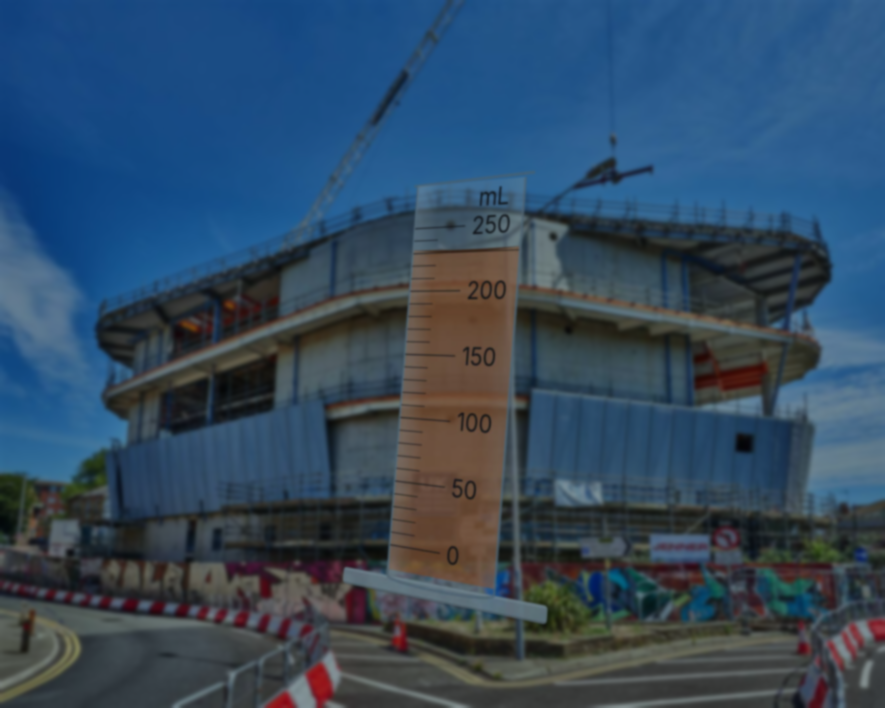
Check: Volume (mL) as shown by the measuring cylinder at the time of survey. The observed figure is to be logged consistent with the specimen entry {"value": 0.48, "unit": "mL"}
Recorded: {"value": 230, "unit": "mL"}
